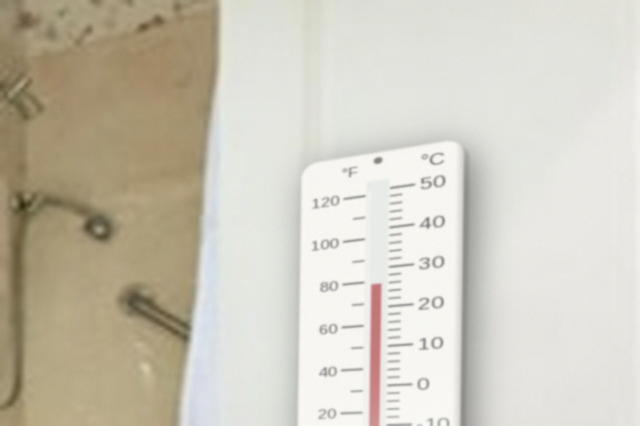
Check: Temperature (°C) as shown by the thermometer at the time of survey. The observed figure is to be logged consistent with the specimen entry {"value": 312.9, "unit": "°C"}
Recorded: {"value": 26, "unit": "°C"}
